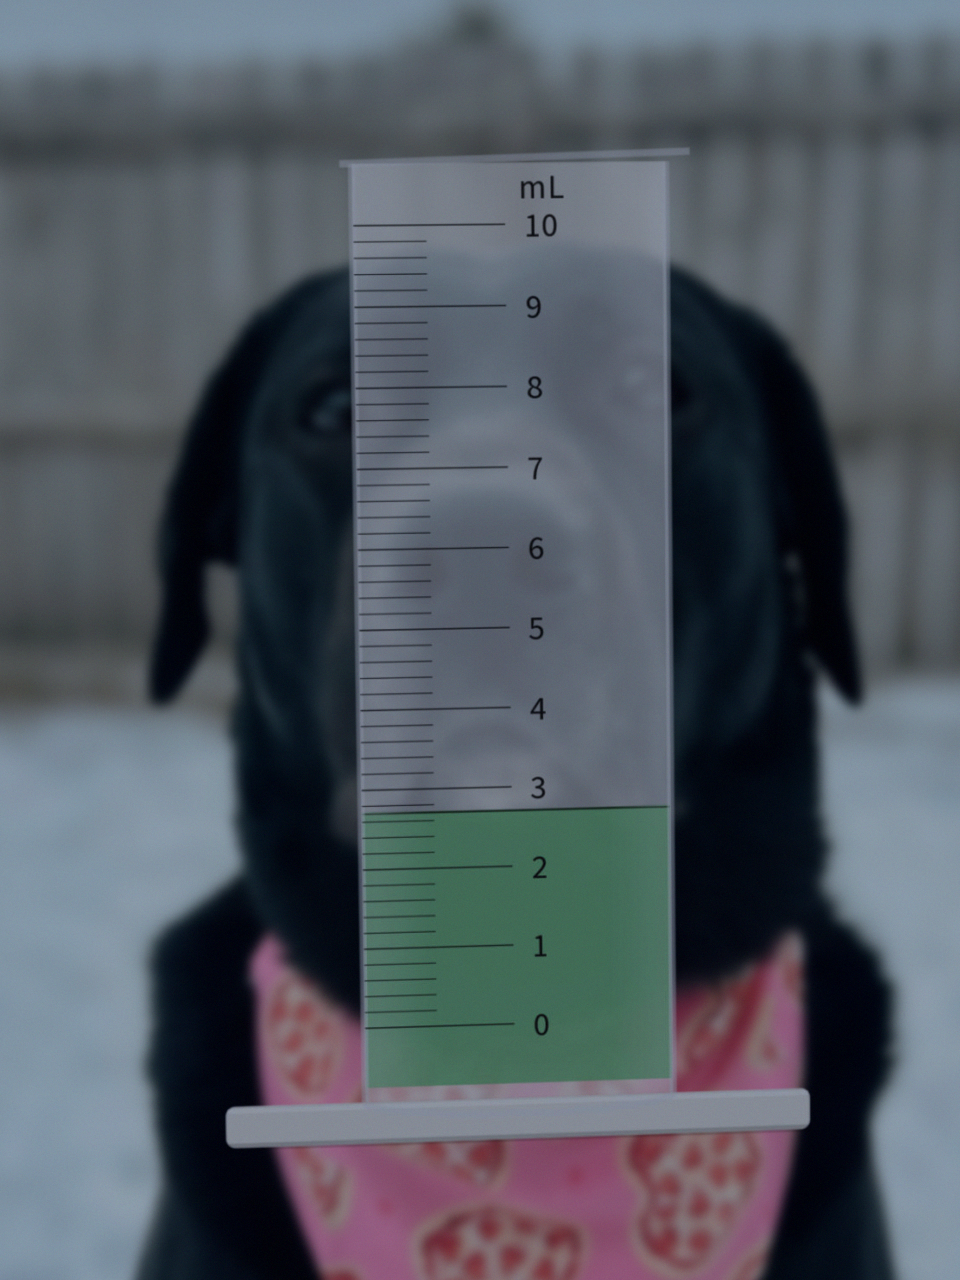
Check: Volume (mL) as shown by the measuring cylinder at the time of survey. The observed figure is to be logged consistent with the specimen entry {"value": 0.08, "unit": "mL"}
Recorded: {"value": 2.7, "unit": "mL"}
